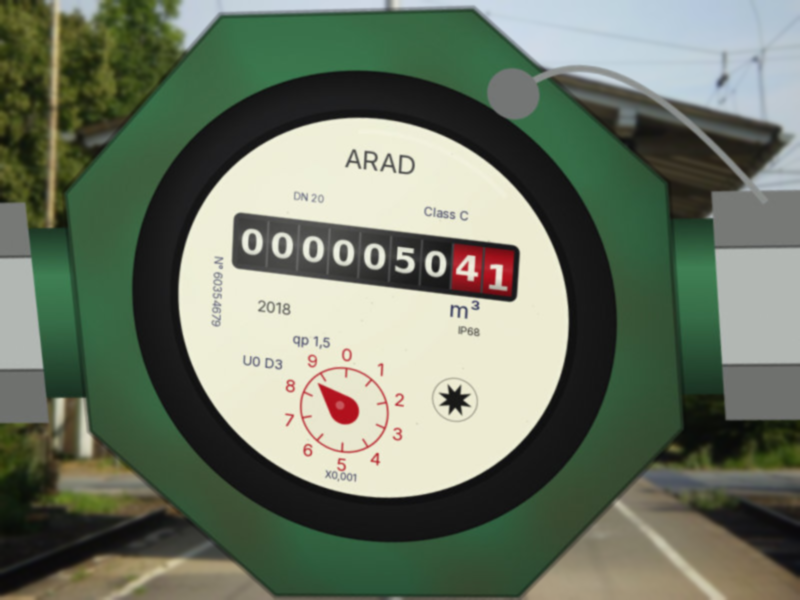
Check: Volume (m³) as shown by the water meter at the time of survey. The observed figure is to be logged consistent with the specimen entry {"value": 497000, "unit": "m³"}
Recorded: {"value": 50.408, "unit": "m³"}
